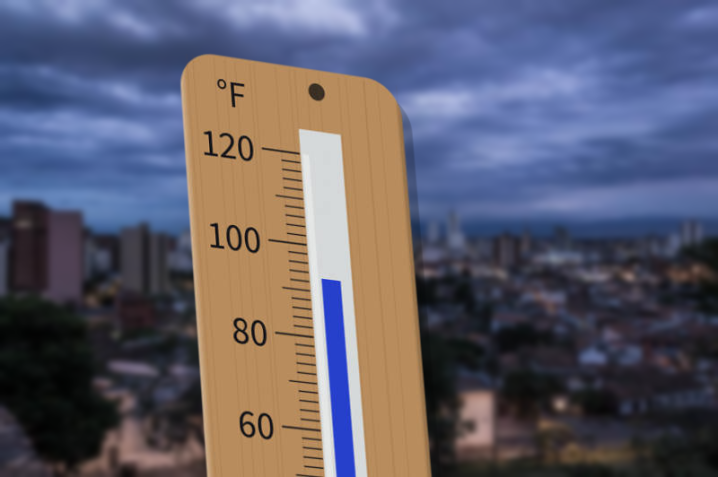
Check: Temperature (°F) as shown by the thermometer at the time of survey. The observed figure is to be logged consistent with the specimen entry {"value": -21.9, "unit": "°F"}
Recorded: {"value": 93, "unit": "°F"}
